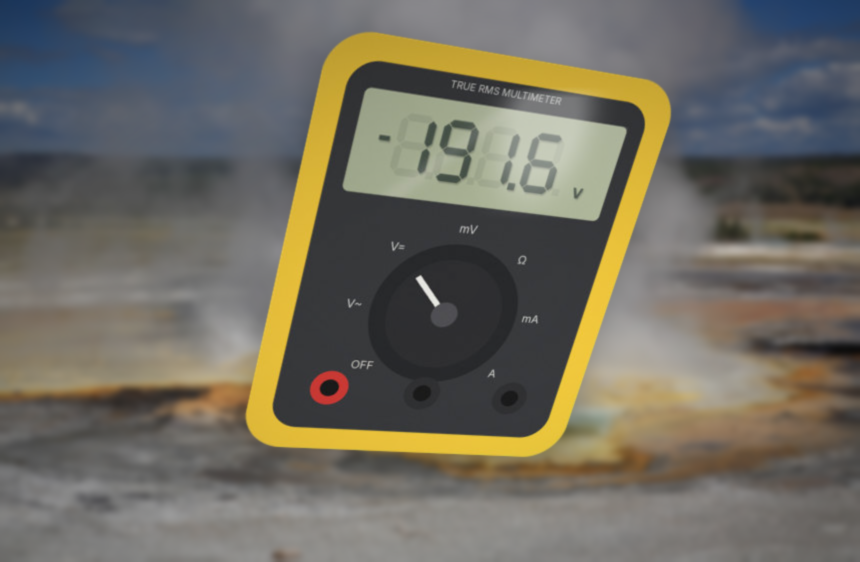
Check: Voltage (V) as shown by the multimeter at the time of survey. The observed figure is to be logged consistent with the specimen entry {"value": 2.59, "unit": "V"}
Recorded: {"value": -191.6, "unit": "V"}
